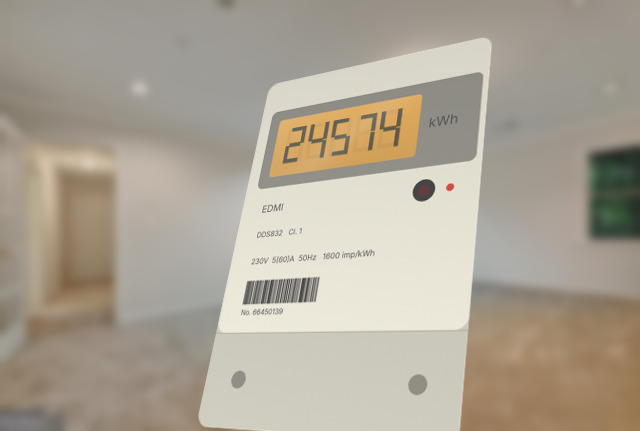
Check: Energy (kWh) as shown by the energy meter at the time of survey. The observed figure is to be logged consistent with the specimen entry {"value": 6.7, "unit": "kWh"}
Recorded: {"value": 24574, "unit": "kWh"}
